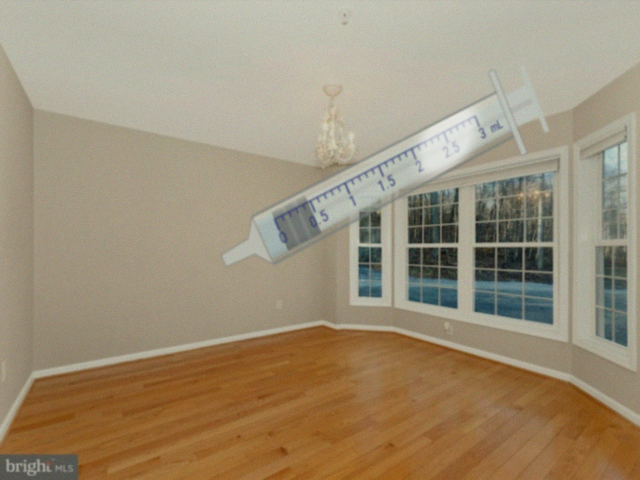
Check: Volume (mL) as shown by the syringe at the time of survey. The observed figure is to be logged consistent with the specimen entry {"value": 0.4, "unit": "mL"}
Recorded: {"value": 0, "unit": "mL"}
